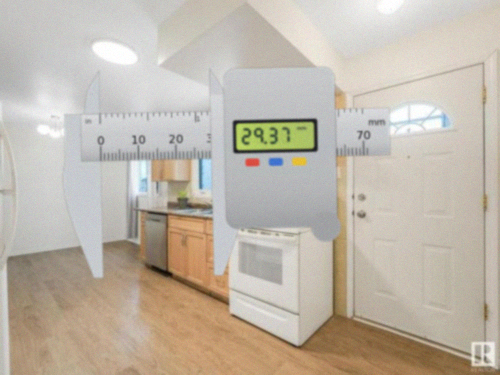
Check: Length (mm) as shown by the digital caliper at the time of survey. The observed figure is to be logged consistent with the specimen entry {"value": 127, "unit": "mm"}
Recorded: {"value": 29.37, "unit": "mm"}
